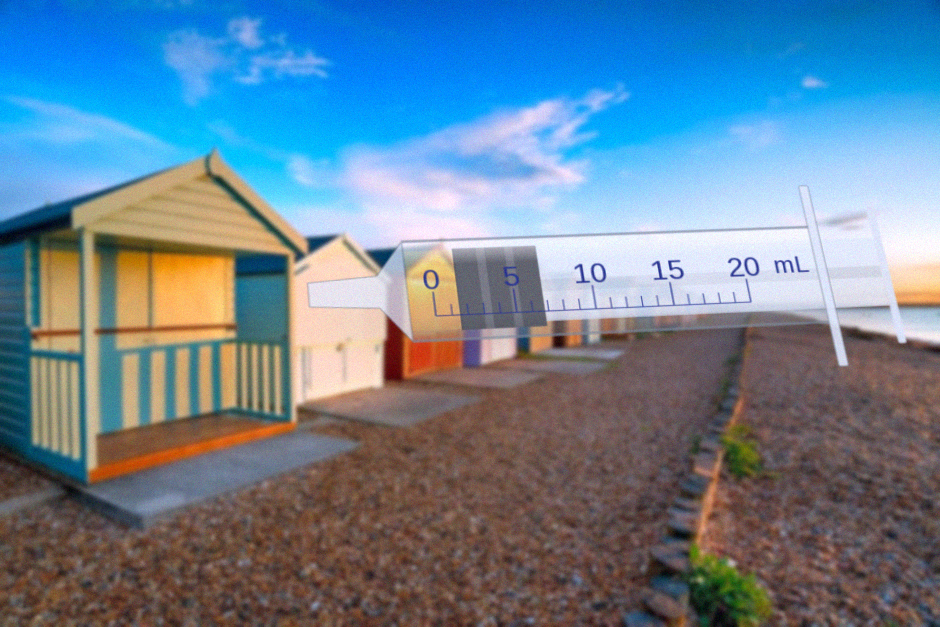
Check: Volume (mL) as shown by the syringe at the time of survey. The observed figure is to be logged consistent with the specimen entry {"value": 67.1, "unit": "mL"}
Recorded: {"value": 1.5, "unit": "mL"}
